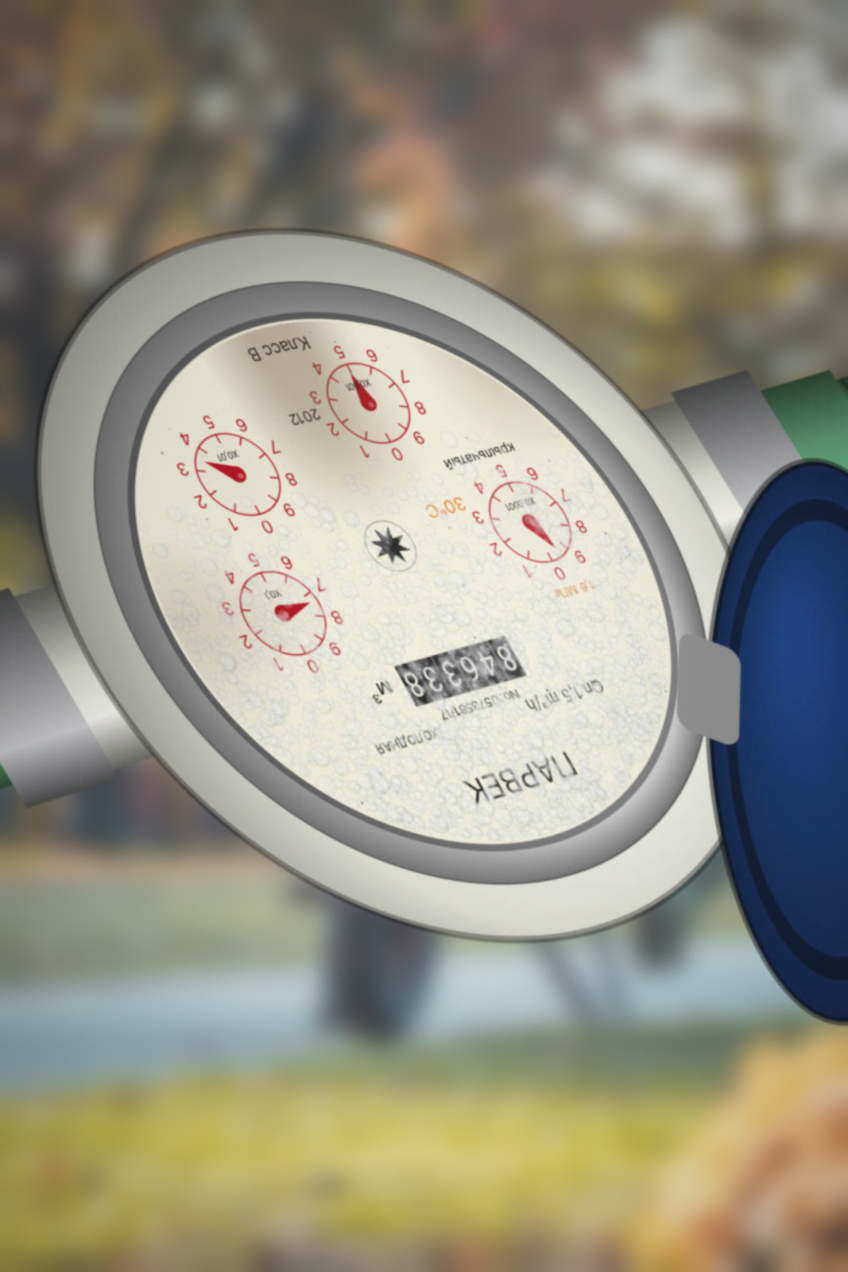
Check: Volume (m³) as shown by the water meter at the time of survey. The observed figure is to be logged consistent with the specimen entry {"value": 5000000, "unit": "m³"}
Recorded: {"value": 846338.7349, "unit": "m³"}
